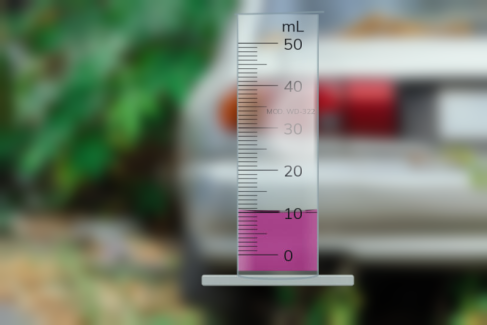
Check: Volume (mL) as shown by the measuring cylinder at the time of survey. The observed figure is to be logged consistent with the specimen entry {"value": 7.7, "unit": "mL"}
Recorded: {"value": 10, "unit": "mL"}
